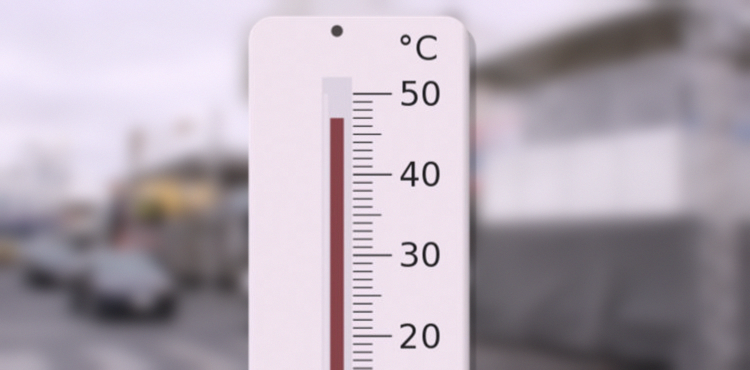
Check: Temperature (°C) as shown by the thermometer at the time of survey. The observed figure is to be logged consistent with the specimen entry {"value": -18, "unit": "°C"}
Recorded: {"value": 47, "unit": "°C"}
